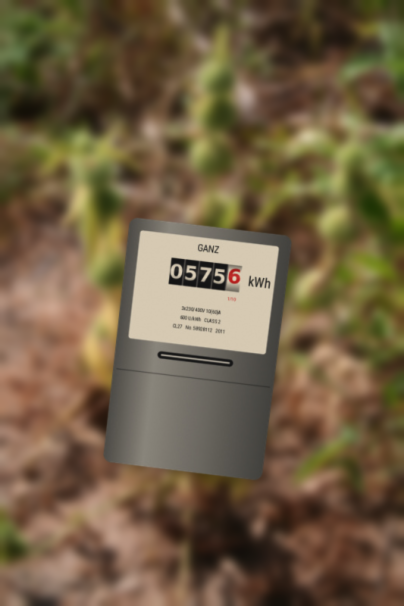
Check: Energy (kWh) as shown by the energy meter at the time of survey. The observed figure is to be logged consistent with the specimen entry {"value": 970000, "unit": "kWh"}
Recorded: {"value": 575.6, "unit": "kWh"}
